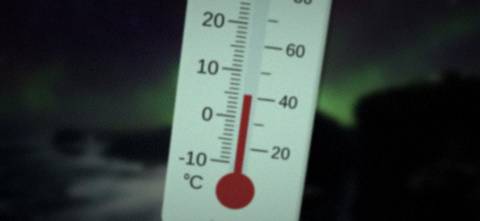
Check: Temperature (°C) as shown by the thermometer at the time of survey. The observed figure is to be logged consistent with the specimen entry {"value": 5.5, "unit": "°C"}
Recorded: {"value": 5, "unit": "°C"}
